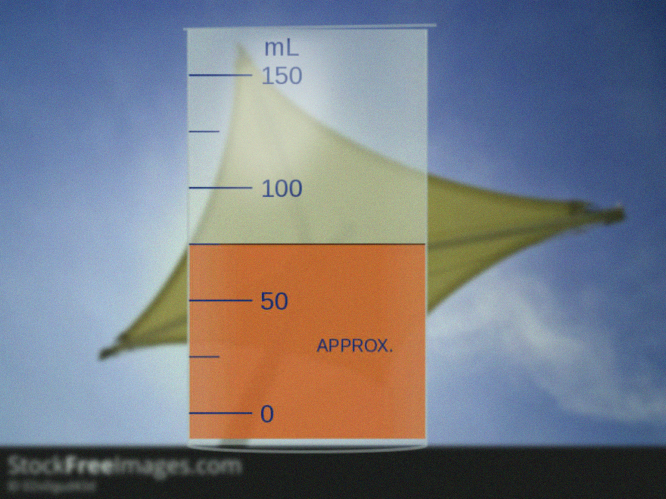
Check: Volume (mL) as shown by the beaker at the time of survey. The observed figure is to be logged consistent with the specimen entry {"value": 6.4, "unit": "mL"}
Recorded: {"value": 75, "unit": "mL"}
